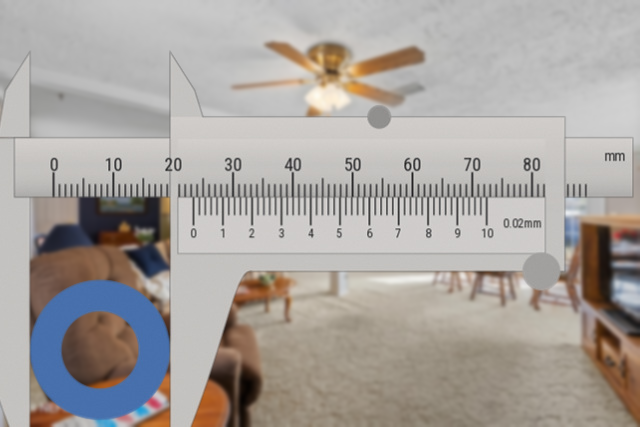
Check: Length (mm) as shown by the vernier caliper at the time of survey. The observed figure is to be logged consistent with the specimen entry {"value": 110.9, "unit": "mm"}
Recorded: {"value": 23.4, "unit": "mm"}
